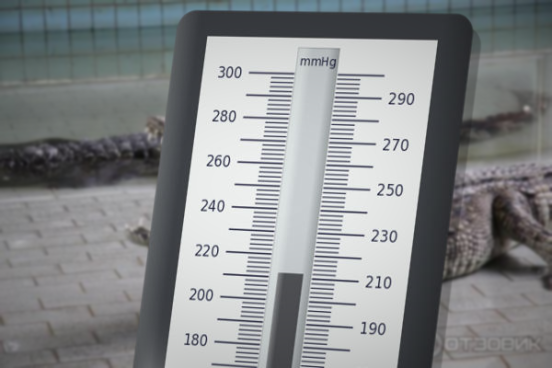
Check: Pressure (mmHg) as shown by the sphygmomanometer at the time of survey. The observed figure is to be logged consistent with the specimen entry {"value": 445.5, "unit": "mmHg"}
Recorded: {"value": 212, "unit": "mmHg"}
